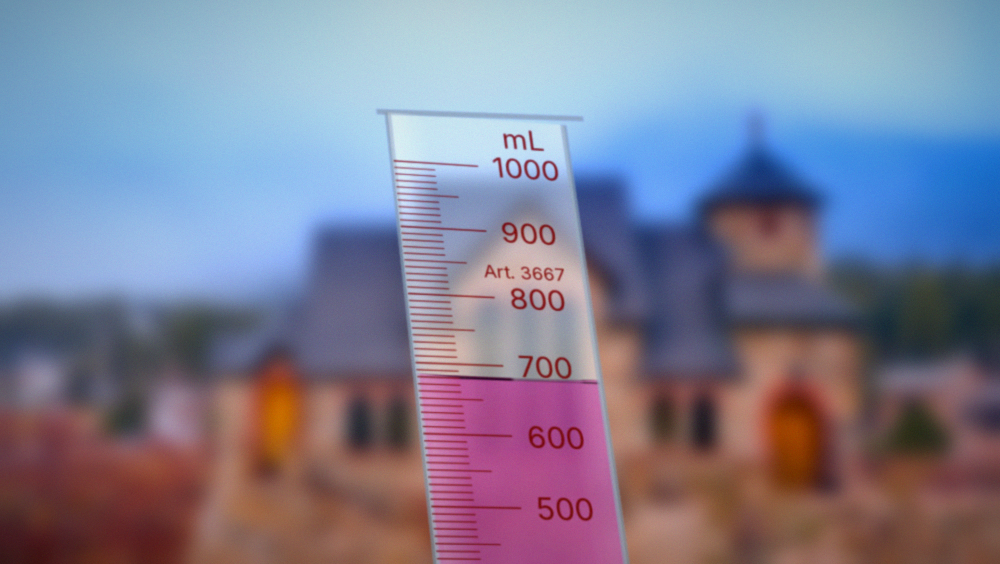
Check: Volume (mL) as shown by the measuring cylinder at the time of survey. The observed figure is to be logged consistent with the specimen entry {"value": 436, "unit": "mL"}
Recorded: {"value": 680, "unit": "mL"}
